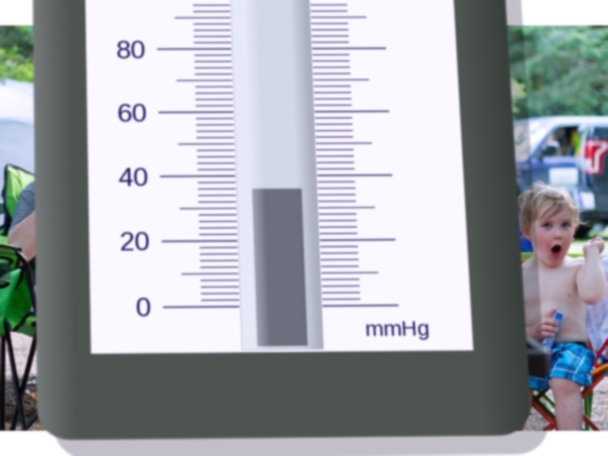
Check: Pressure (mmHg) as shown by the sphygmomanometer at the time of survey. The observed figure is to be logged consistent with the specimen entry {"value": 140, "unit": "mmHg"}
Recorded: {"value": 36, "unit": "mmHg"}
